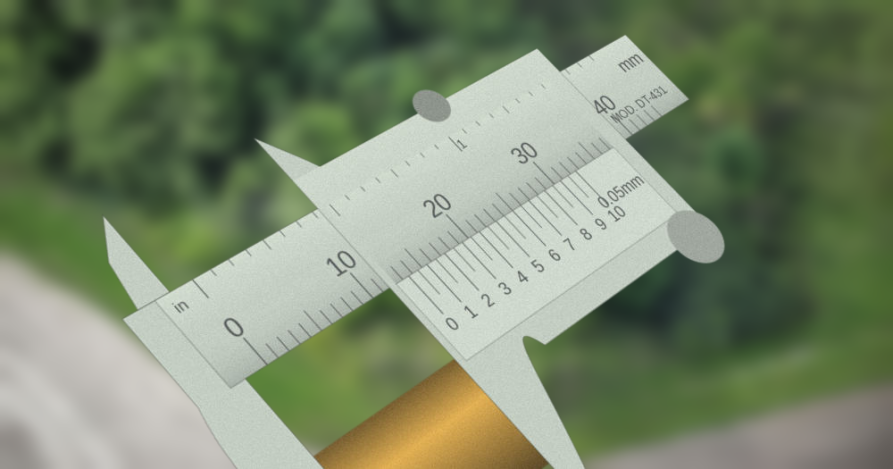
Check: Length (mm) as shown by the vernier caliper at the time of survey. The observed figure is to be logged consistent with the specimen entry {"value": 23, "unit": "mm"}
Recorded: {"value": 13.6, "unit": "mm"}
